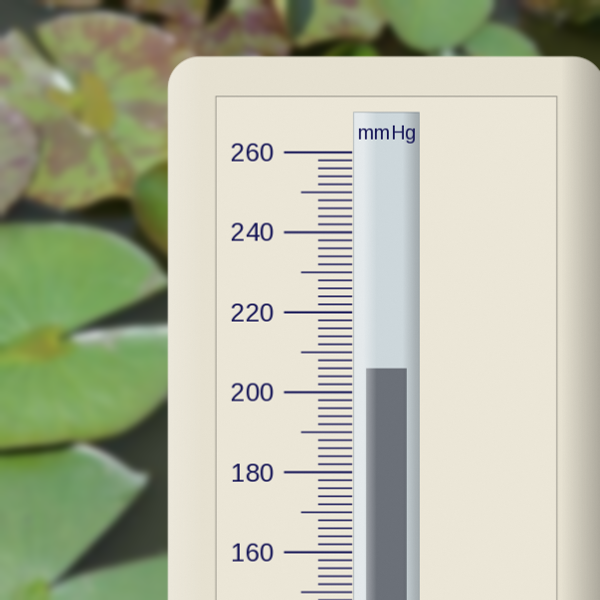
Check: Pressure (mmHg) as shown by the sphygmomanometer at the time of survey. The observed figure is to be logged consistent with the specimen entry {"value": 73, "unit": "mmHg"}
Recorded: {"value": 206, "unit": "mmHg"}
